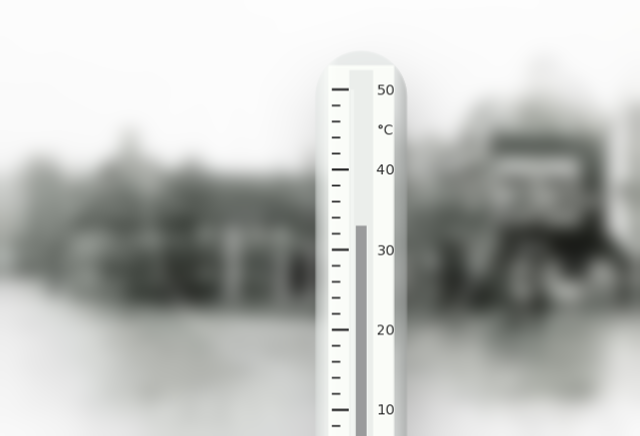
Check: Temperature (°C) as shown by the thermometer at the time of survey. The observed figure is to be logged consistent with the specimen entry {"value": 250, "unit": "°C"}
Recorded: {"value": 33, "unit": "°C"}
